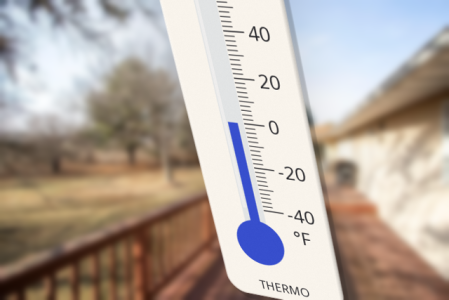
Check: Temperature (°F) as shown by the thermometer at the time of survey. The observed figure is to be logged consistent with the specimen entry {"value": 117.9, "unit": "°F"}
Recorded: {"value": 0, "unit": "°F"}
